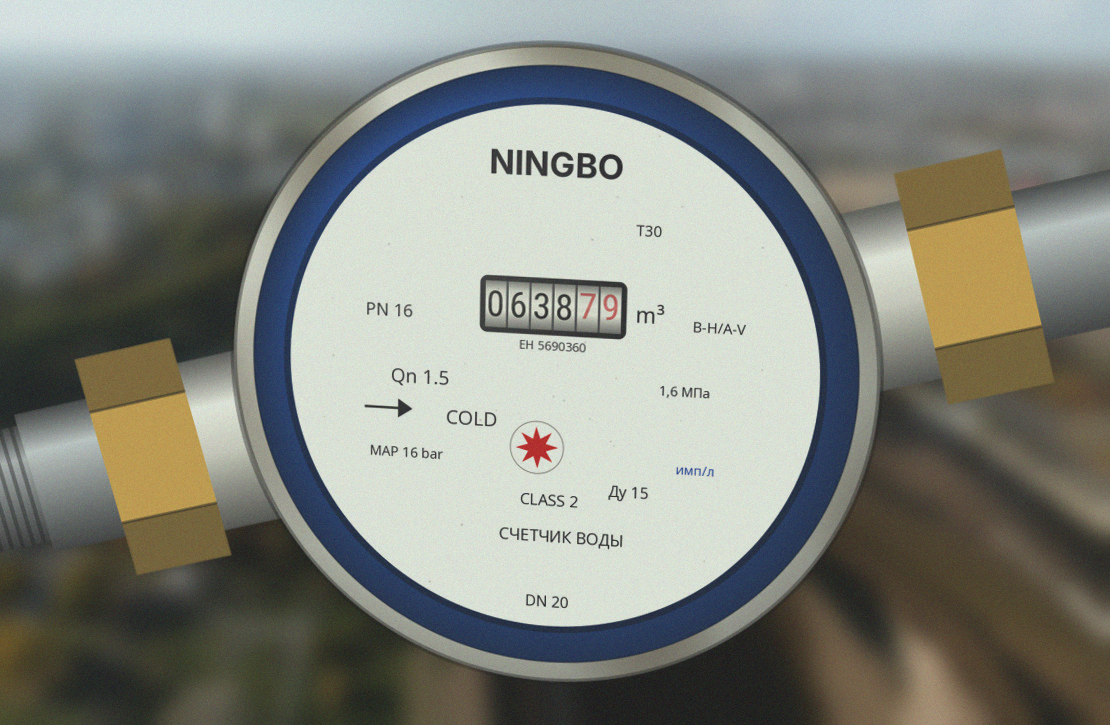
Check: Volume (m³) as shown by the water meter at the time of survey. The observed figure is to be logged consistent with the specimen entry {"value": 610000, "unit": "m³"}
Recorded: {"value": 638.79, "unit": "m³"}
